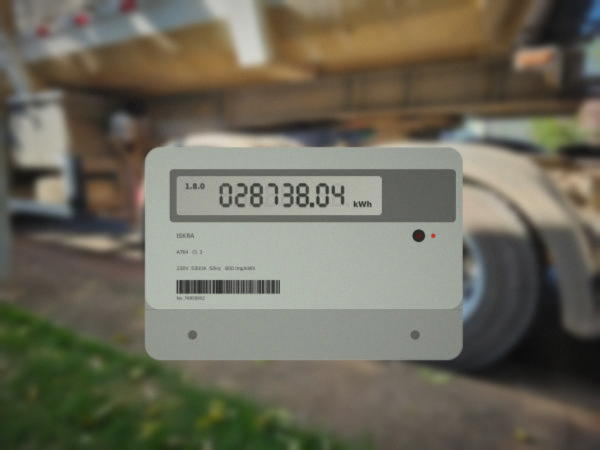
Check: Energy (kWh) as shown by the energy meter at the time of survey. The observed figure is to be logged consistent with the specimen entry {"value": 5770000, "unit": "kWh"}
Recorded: {"value": 28738.04, "unit": "kWh"}
